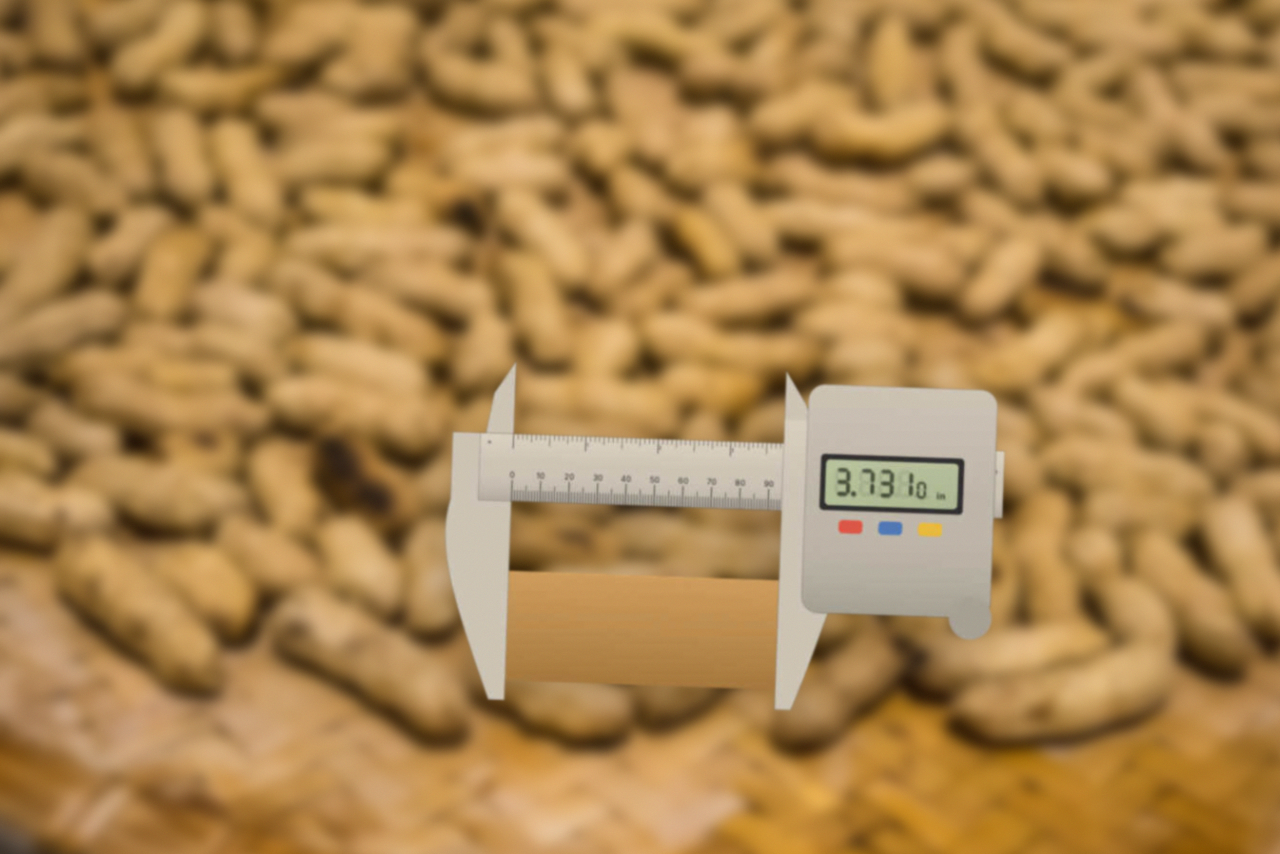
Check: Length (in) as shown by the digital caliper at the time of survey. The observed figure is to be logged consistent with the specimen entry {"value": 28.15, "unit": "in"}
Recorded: {"value": 3.7310, "unit": "in"}
